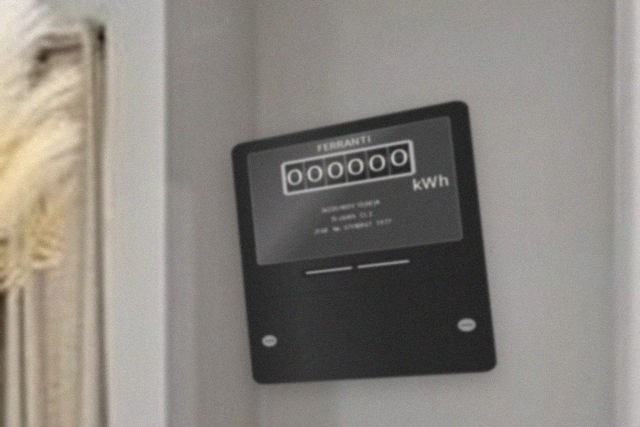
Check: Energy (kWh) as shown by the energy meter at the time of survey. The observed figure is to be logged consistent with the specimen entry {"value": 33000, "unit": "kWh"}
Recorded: {"value": 0, "unit": "kWh"}
